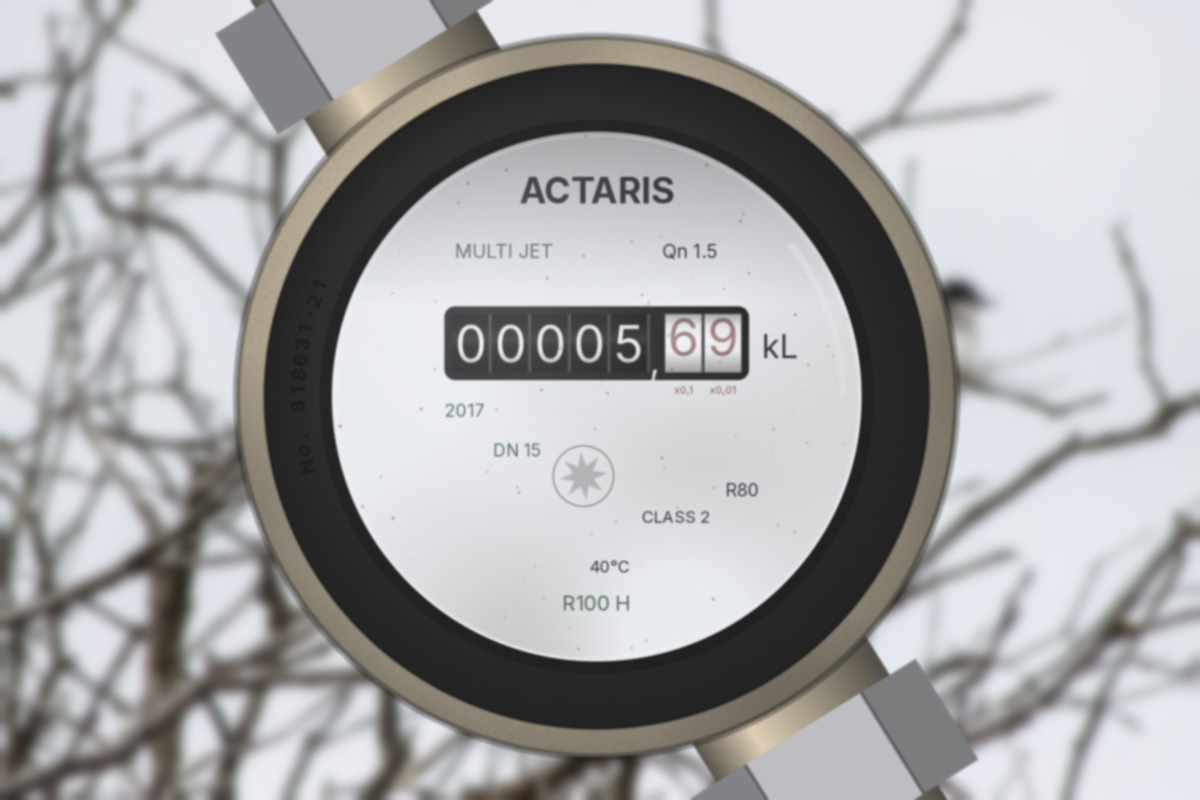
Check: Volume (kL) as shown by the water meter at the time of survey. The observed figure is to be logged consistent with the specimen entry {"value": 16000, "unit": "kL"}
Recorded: {"value": 5.69, "unit": "kL"}
